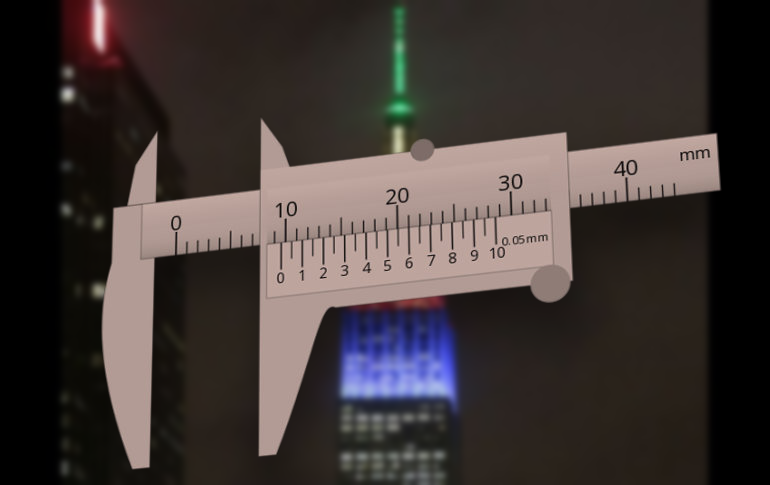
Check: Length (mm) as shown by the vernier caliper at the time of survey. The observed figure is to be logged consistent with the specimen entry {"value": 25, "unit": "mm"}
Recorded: {"value": 9.6, "unit": "mm"}
